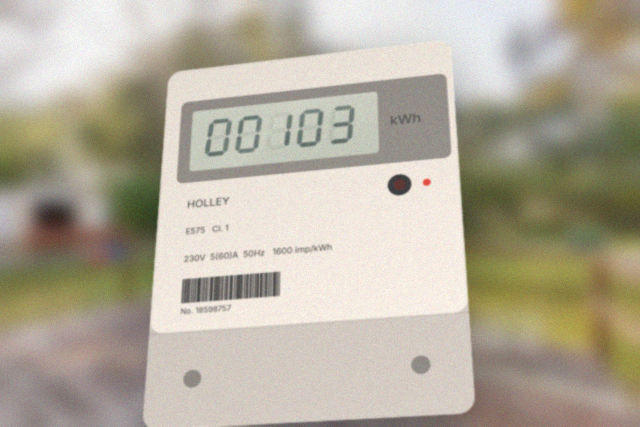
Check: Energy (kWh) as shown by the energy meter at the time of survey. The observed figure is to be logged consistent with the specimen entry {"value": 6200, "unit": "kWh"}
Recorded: {"value": 103, "unit": "kWh"}
